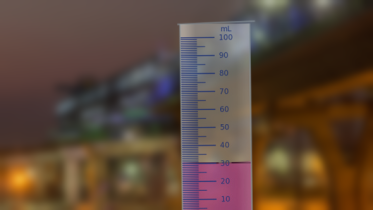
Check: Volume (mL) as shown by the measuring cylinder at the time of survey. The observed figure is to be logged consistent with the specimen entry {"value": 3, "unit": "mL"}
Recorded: {"value": 30, "unit": "mL"}
